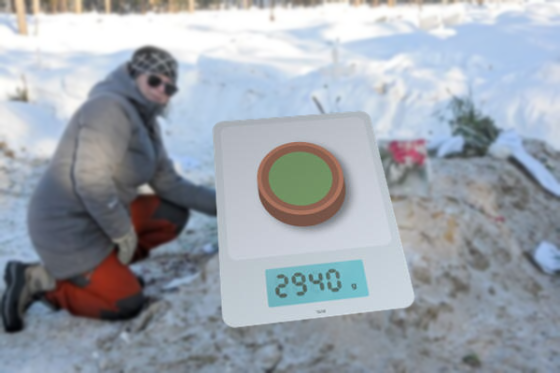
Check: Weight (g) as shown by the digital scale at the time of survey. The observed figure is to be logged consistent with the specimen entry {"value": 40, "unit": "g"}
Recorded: {"value": 2940, "unit": "g"}
